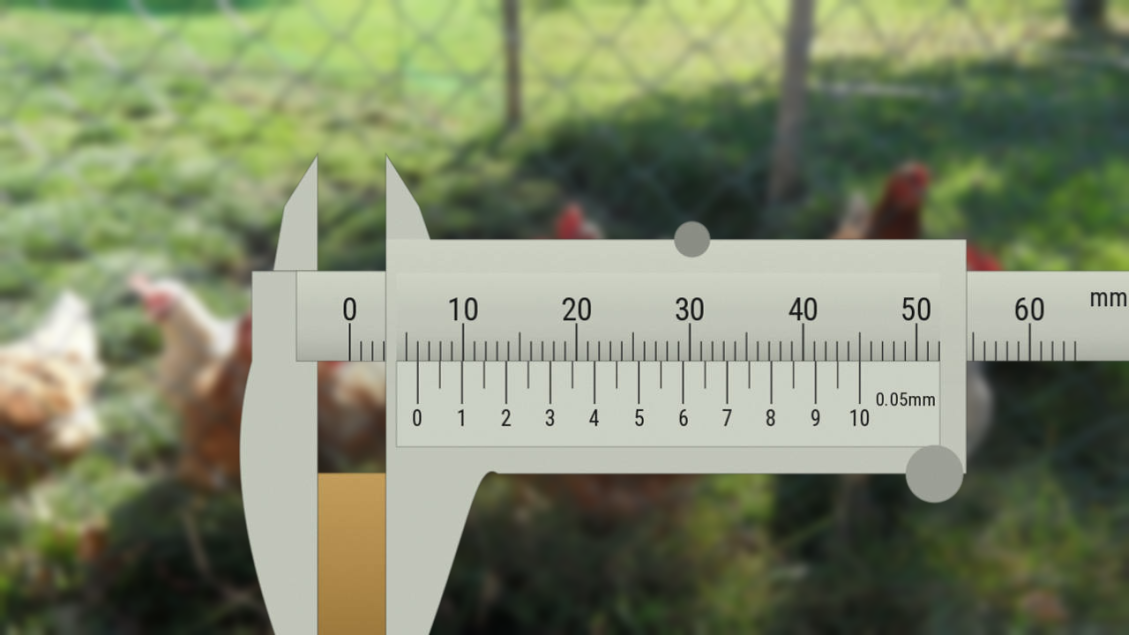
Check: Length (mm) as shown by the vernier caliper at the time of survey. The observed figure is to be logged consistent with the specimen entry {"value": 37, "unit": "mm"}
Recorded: {"value": 6.0, "unit": "mm"}
